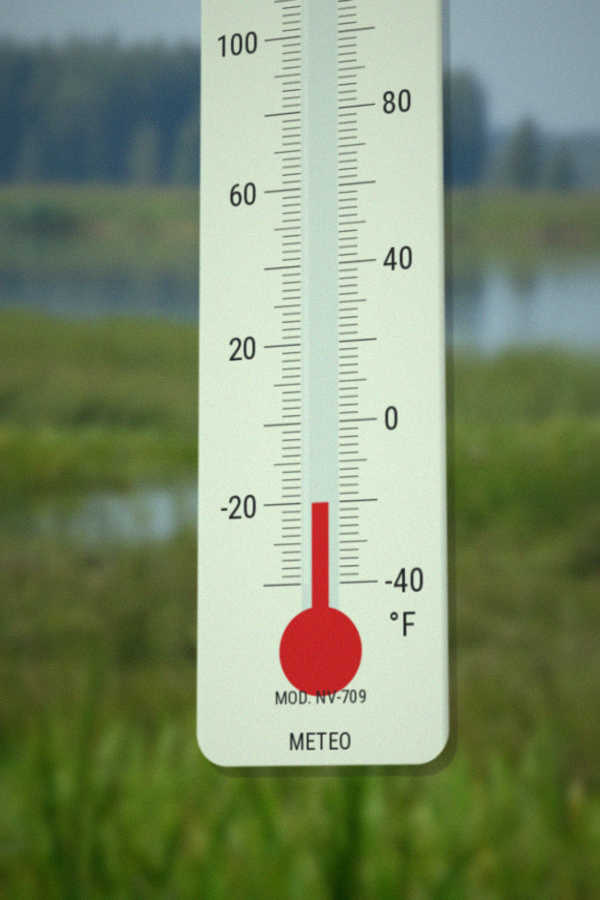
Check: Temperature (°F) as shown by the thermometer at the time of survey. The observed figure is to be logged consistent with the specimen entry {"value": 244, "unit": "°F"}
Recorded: {"value": -20, "unit": "°F"}
